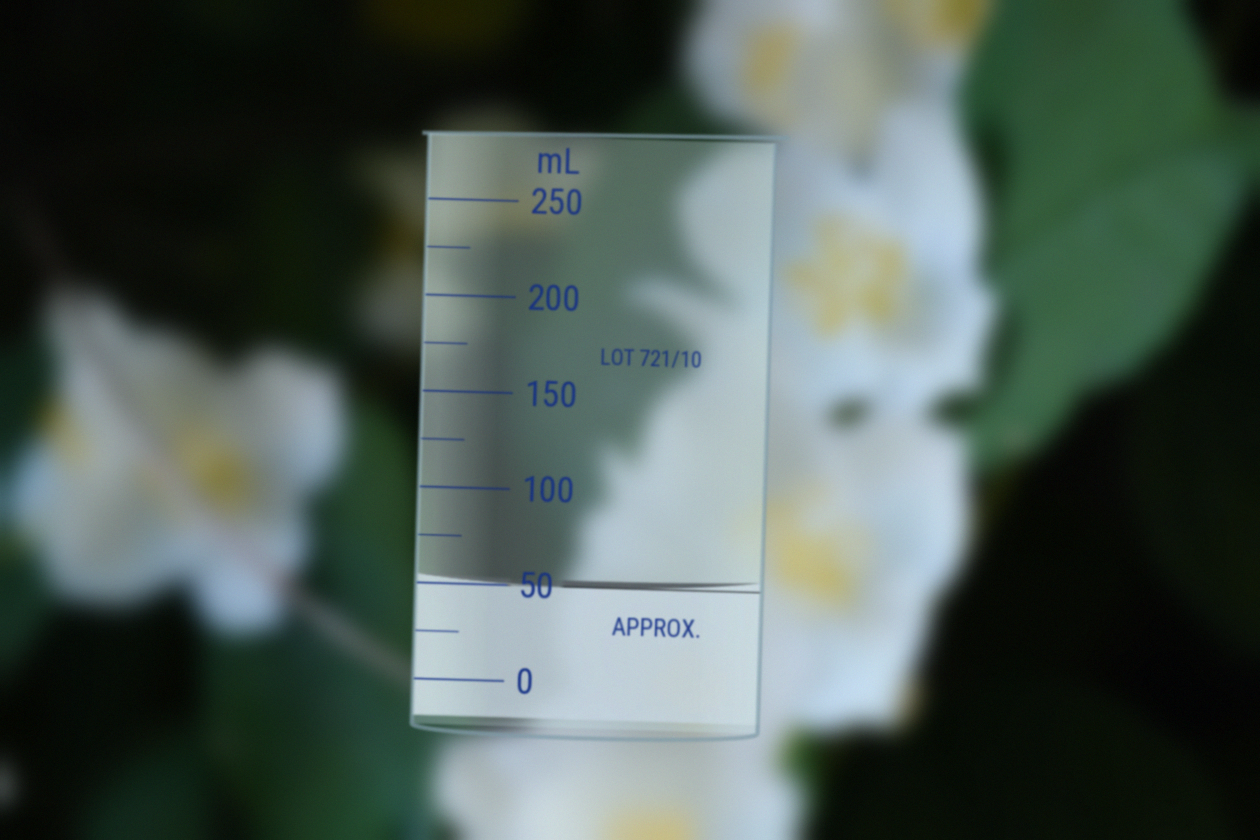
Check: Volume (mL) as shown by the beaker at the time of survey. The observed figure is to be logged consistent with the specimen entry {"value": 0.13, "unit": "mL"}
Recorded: {"value": 50, "unit": "mL"}
